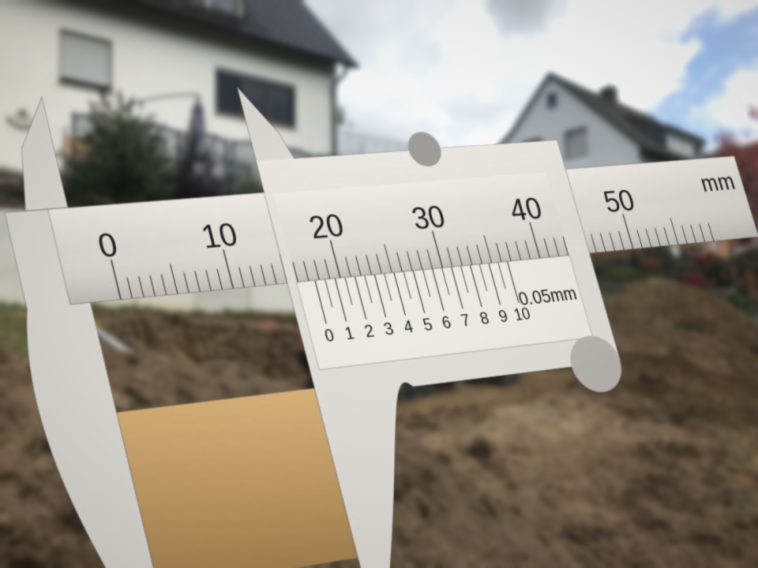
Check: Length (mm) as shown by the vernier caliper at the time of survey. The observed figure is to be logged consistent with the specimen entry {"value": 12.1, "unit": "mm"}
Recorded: {"value": 17.6, "unit": "mm"}
